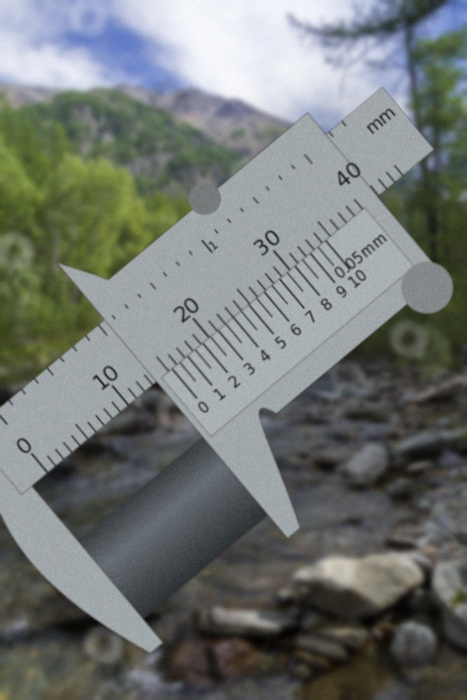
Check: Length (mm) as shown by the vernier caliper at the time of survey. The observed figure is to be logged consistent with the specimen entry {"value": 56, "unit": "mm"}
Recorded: {"value": 15.4, "unit": "mm"}
